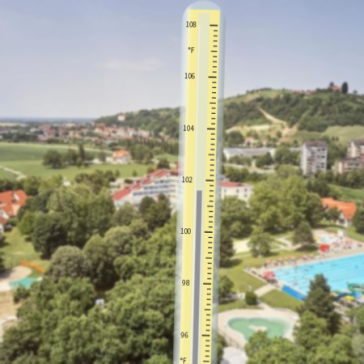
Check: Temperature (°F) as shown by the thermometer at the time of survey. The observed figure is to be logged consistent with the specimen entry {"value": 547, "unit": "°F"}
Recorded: {"value": 101.6, "unit": "°F"}
